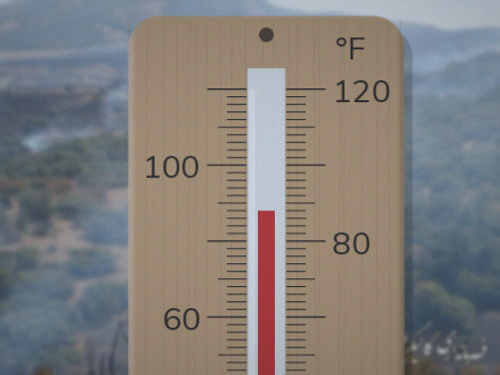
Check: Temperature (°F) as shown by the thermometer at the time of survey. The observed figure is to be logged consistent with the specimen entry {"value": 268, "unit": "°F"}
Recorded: {"value": 88, "unit": "°F"}
